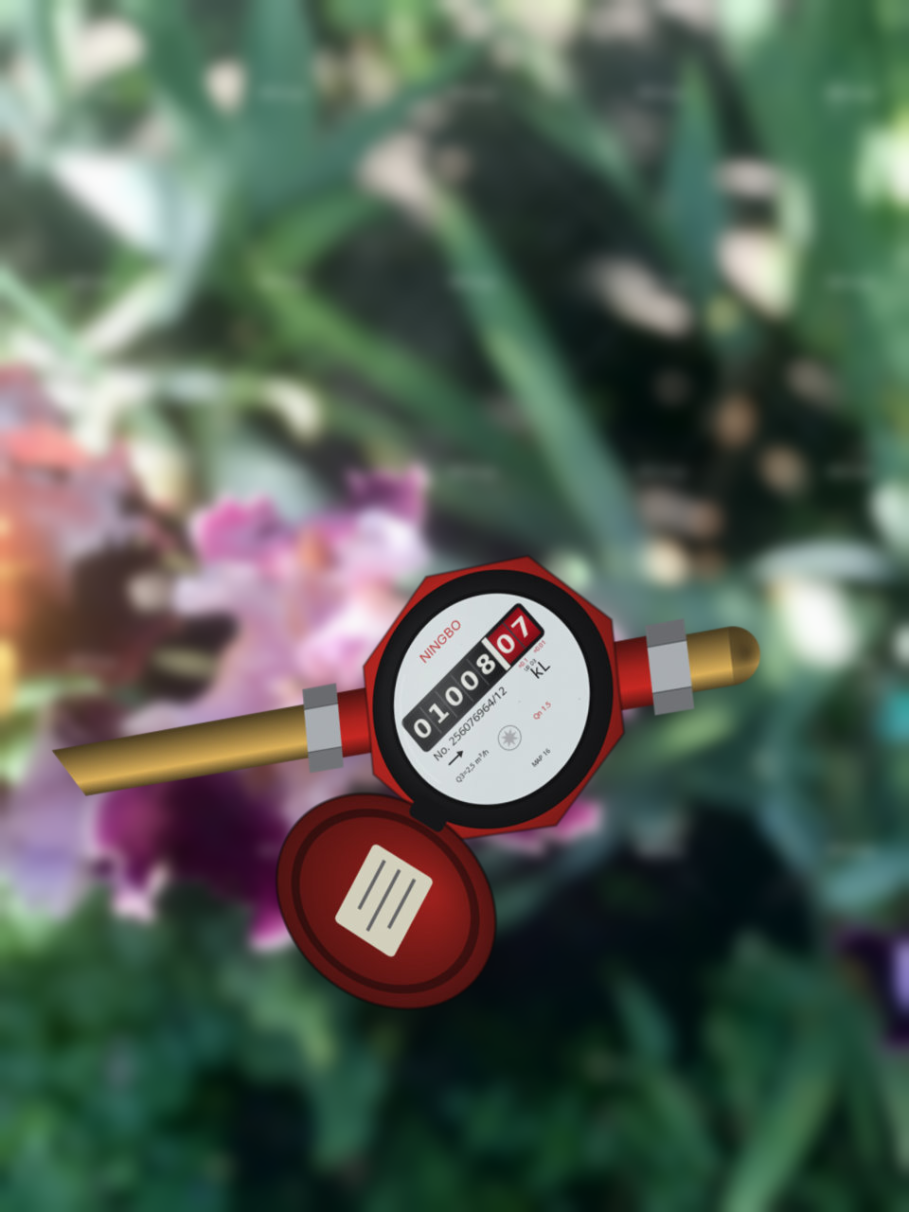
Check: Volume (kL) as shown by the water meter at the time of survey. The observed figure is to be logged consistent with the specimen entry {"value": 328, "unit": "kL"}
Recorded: {"value": 1008.07, "unit": "kL"}
